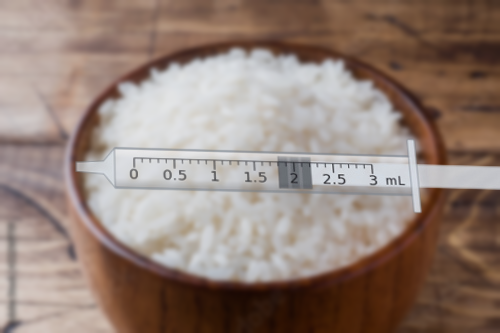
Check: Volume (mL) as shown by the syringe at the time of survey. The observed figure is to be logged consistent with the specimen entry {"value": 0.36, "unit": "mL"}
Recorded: {"value": 1.8, "unit": "mL"}
